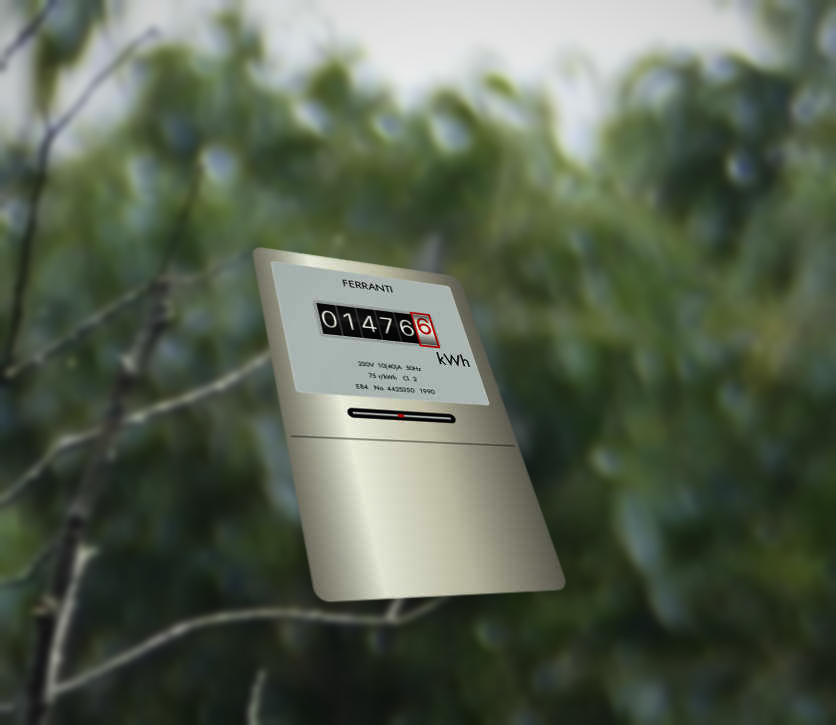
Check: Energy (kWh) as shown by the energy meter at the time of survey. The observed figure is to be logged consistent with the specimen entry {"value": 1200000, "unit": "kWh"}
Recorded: {"value": 1476.6, "unit": "kWh"}
